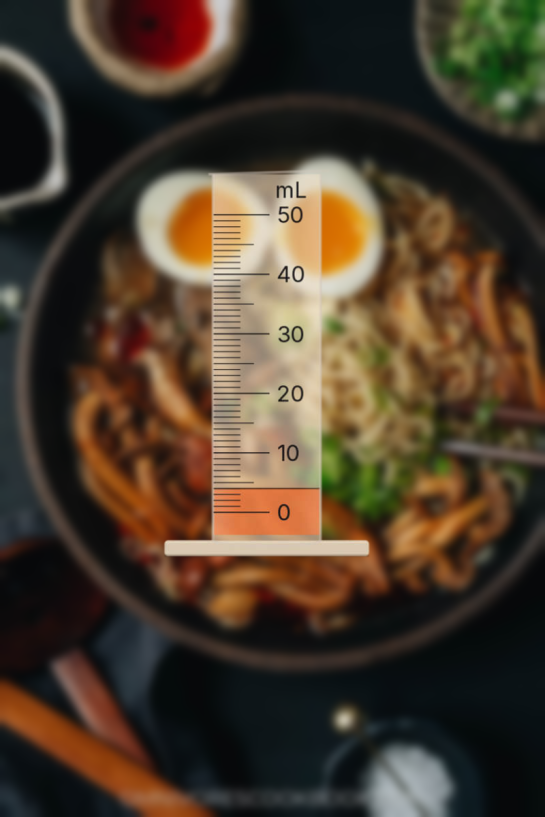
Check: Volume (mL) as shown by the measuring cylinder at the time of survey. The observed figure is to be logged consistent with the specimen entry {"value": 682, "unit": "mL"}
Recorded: {"value": 4, "unit": "mL"}
